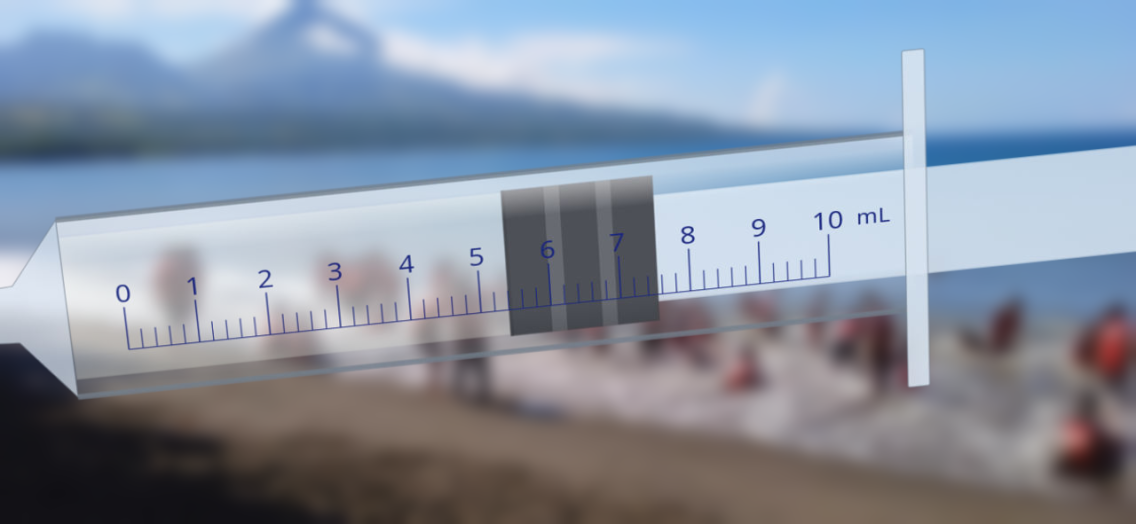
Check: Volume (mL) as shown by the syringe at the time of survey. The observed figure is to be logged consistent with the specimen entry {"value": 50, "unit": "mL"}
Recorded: {"value": 5.4, "unit": "mL"}
